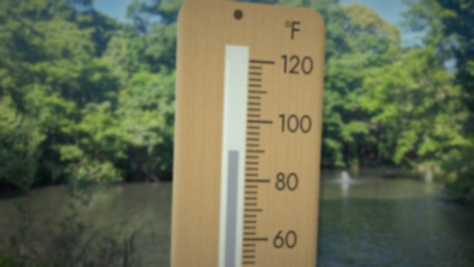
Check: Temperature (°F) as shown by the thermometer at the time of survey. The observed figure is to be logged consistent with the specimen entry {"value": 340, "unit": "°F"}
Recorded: {"value": 90, "unit": "°F"}
